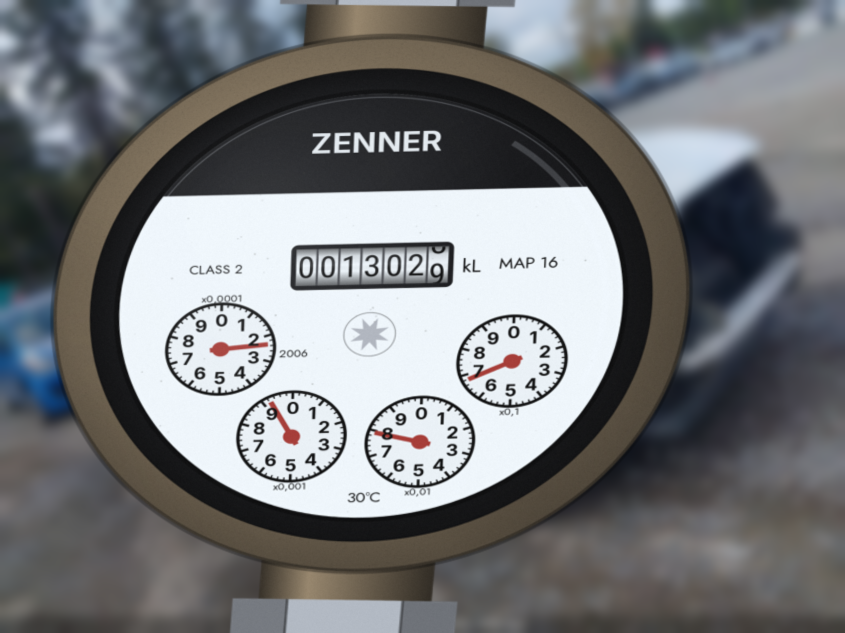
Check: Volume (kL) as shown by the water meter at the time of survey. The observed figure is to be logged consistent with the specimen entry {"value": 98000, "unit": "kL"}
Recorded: {"value": 13028.6792, "unit": "kL"}
